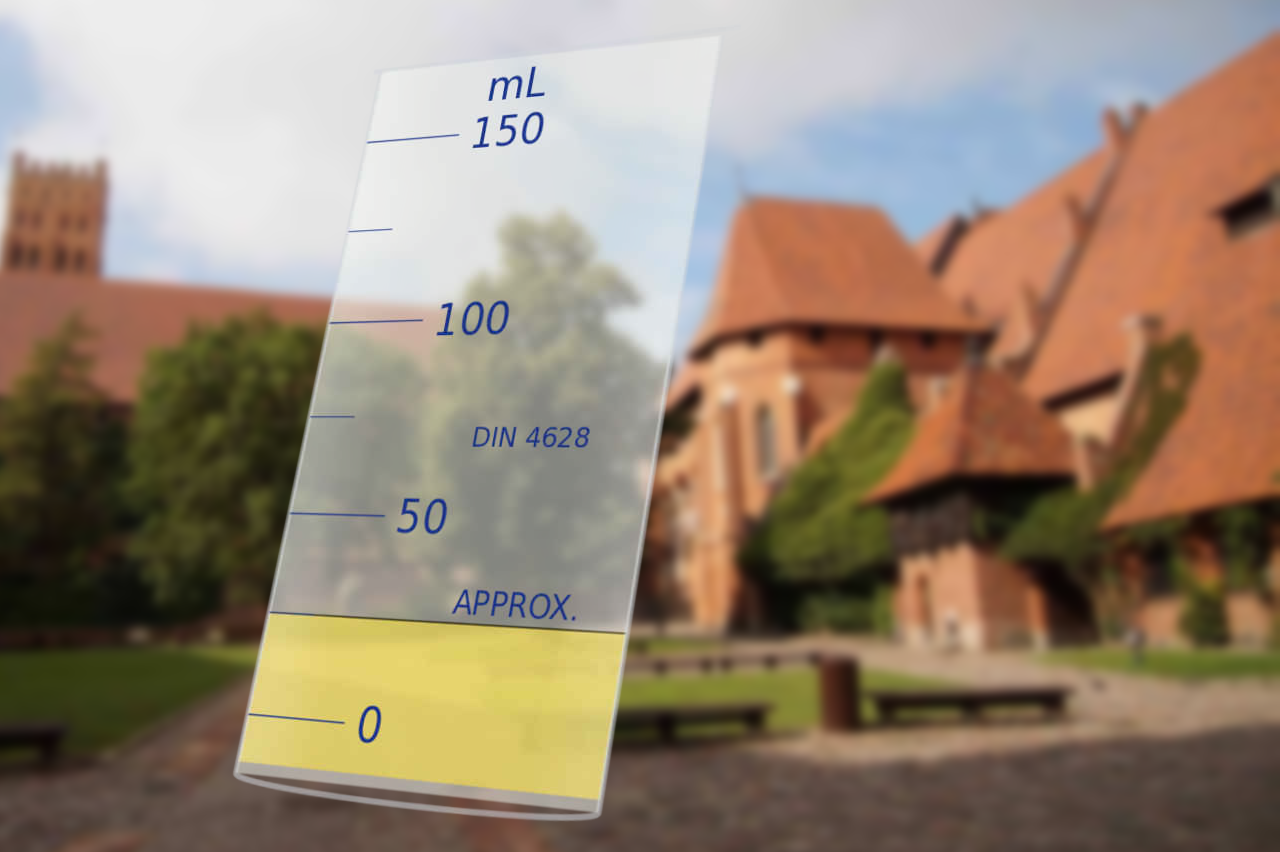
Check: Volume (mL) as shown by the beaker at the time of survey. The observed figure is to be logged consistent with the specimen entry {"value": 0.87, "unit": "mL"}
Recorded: {"value": 25, "unit": "mL"}
